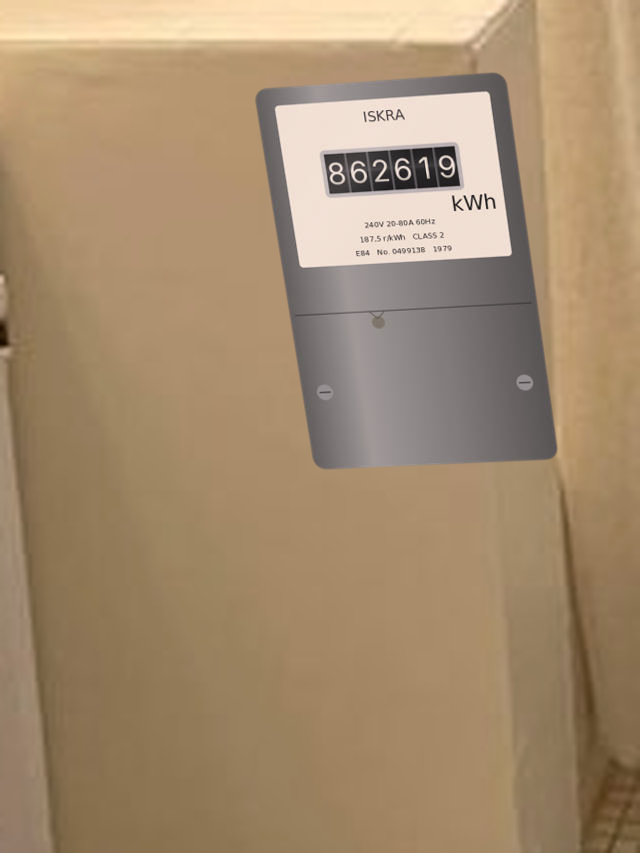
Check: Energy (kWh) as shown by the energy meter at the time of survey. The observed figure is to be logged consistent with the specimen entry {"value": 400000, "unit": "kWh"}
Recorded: {"value": 862619, "unit": "kWh"}
